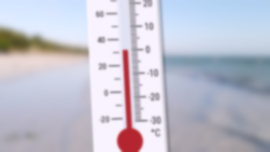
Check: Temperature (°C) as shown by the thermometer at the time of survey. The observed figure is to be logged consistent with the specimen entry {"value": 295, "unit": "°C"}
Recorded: {"value": 0, "unit": "°C"}
